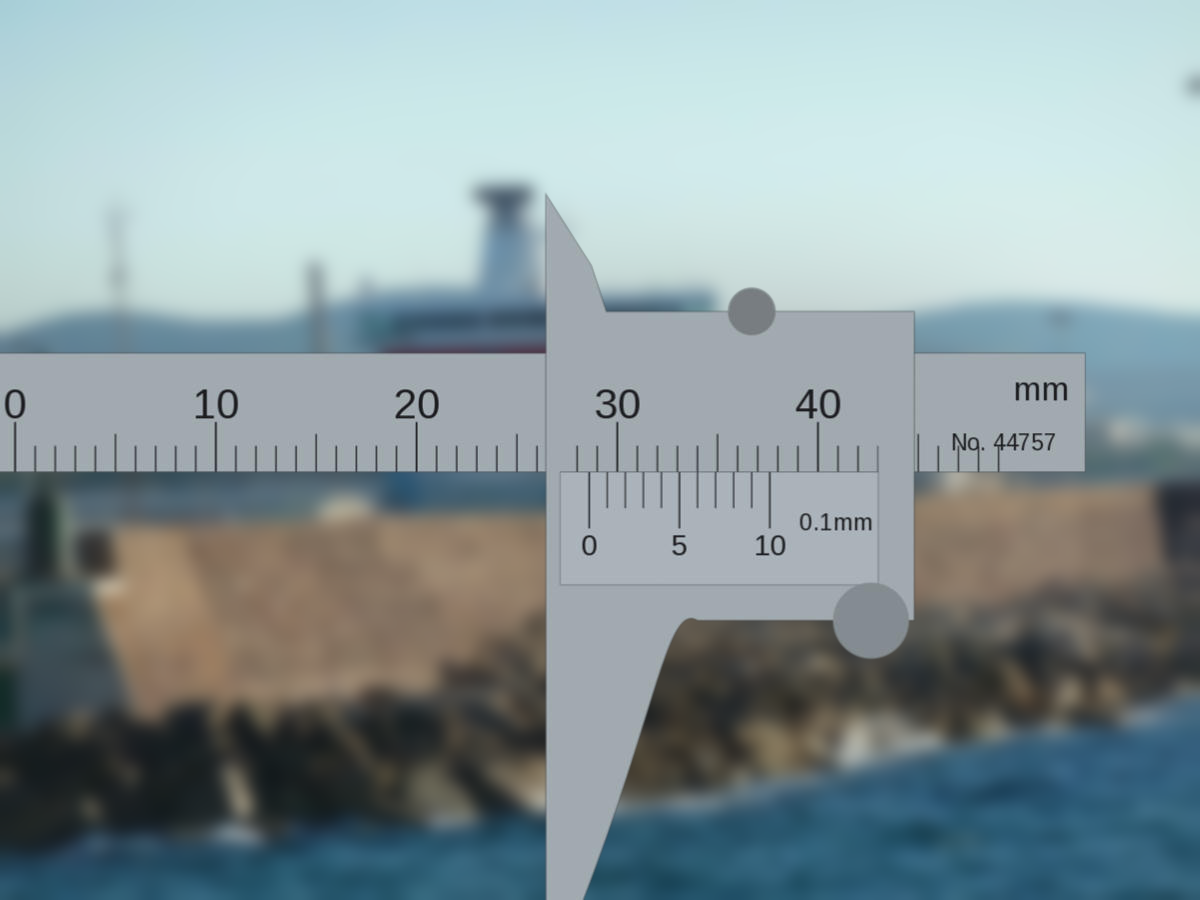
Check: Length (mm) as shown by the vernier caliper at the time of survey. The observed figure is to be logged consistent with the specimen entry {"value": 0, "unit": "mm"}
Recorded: {"value": 28.6, "unit": "mm"}
